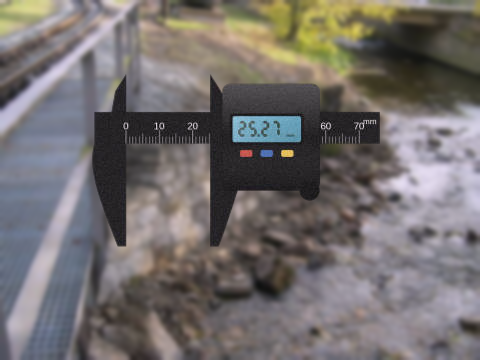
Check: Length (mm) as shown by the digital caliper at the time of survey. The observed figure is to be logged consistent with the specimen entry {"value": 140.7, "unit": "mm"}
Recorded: {"value": 25.27, "unit": "mm"}
